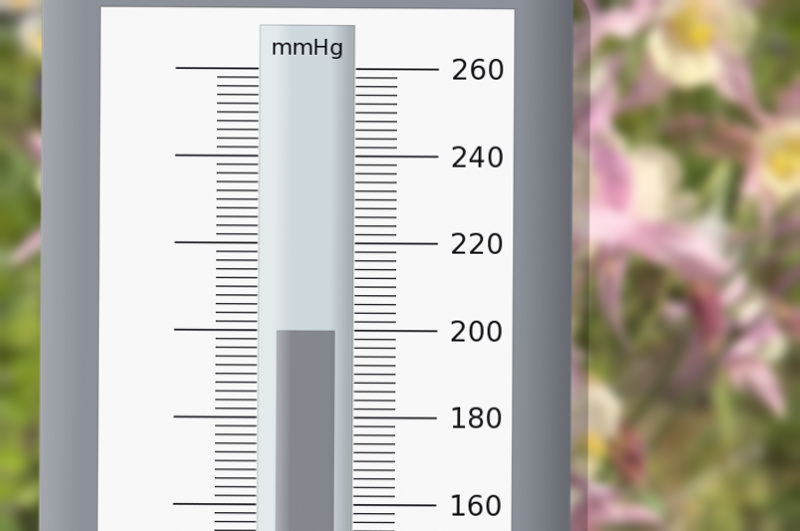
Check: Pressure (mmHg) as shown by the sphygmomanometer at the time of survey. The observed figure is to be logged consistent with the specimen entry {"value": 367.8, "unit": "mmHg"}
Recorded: {"value": 200, "unit": "mmHg"}
